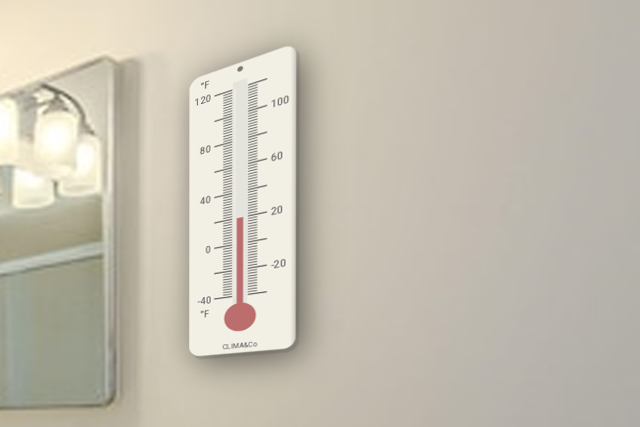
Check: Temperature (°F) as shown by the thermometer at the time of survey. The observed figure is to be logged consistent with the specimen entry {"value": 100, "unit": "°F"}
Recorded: {"value": 20, "unit": "°F"}
